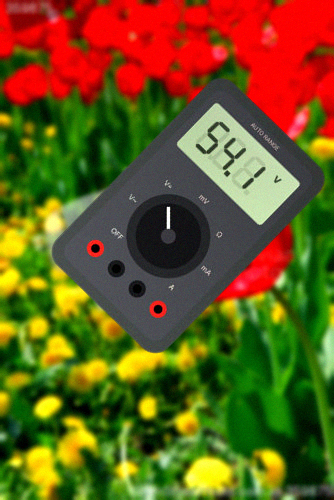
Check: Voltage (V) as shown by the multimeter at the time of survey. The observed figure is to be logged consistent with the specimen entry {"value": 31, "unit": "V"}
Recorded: {"value": 54.1, "unit": "V"}
